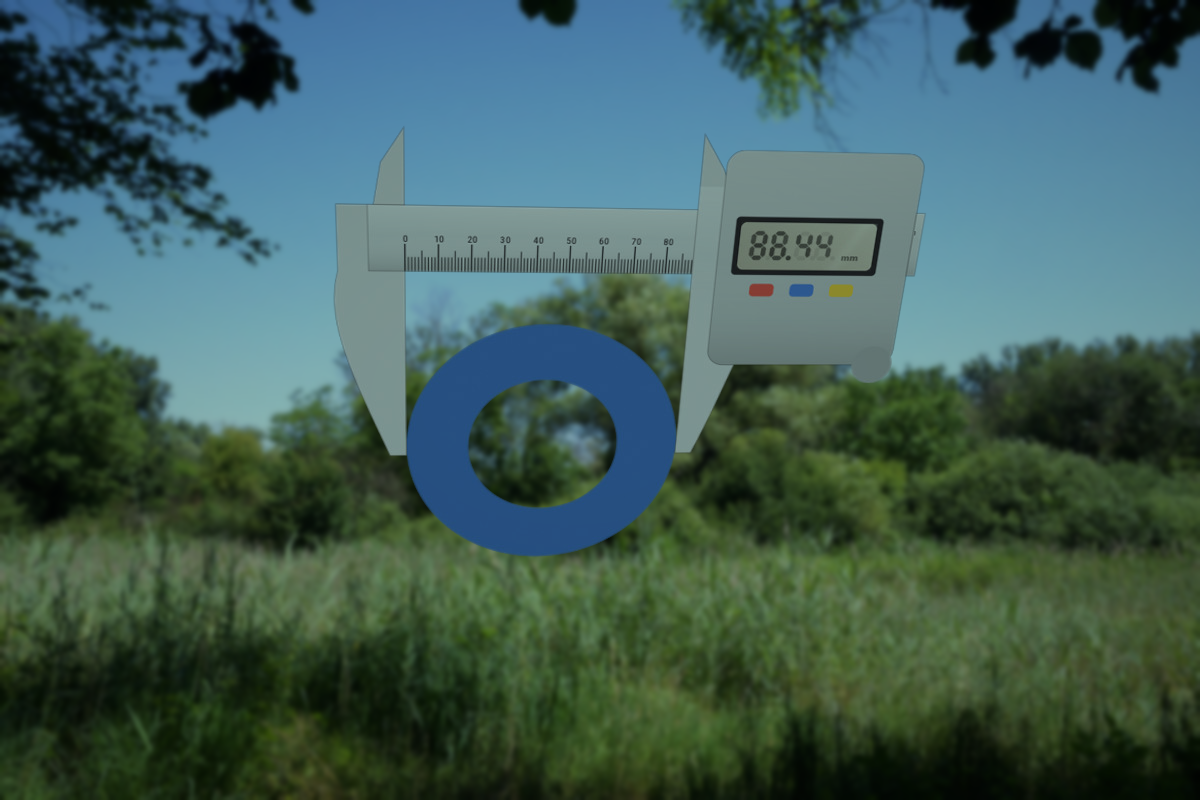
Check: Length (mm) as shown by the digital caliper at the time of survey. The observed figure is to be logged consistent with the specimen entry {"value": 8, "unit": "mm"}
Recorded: {"value": 88.44, "unit": "mm"}
